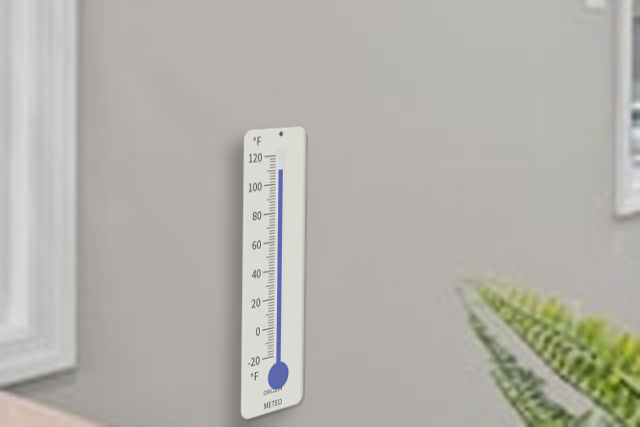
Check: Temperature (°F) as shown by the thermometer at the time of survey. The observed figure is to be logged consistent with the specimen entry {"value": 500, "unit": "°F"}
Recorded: {"value": 110, "unit": "°F"}
